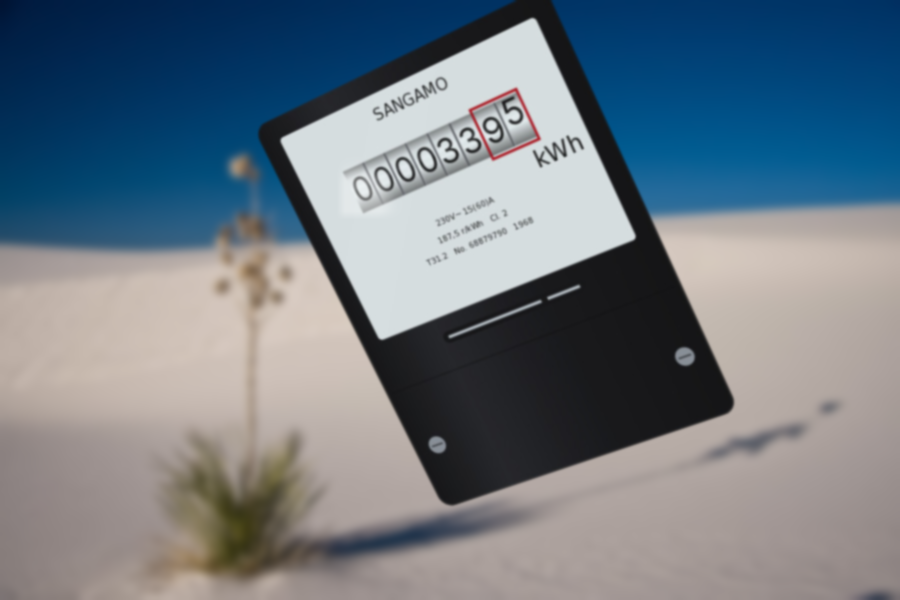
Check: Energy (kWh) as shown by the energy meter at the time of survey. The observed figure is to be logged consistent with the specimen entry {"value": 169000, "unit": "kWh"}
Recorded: {"value": 33.95, "unit": "kWh"}
